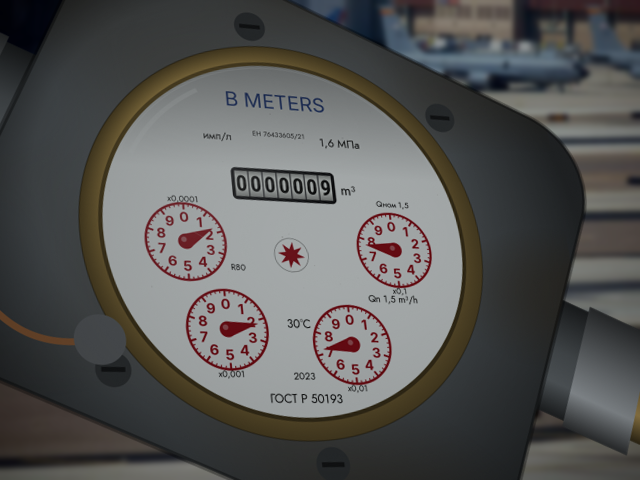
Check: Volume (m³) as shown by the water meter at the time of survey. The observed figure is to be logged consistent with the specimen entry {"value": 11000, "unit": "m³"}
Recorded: {"value": 9.7721, "unit": "m³"}
